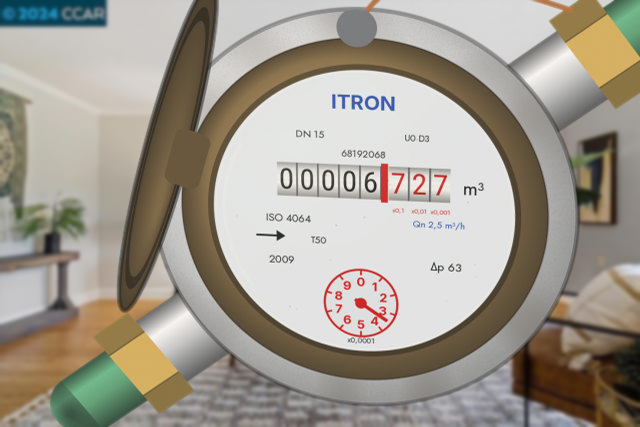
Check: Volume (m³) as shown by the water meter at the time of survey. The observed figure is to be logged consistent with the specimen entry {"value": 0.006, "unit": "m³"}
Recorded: {"value": 6.7273, "unit": "m³"}
